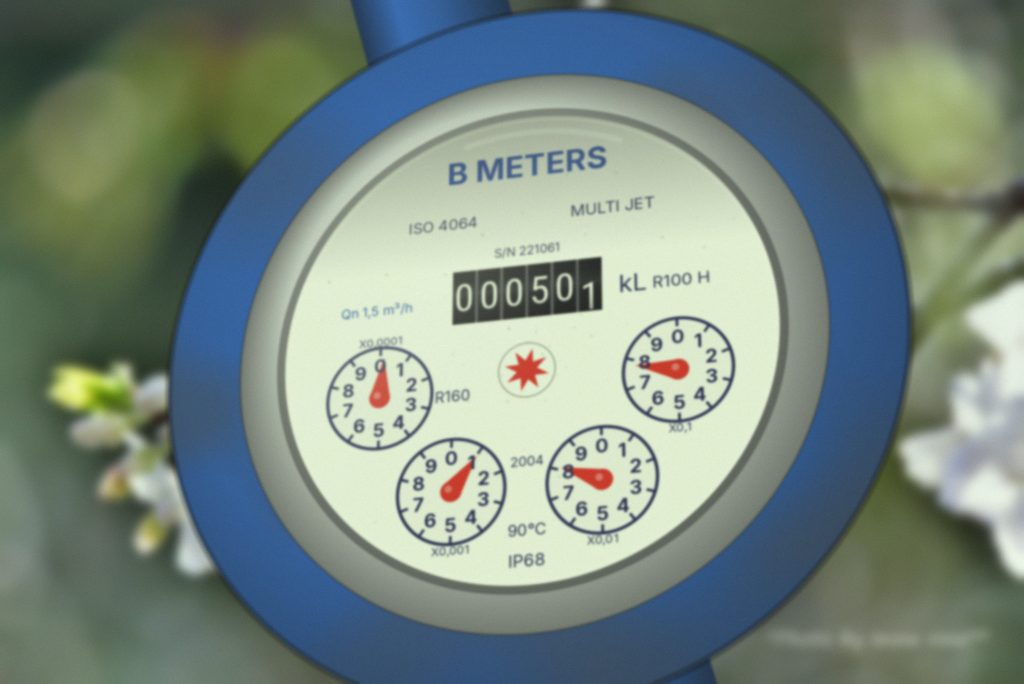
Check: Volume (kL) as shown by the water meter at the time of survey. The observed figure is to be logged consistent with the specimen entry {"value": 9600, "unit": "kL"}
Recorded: {"value": 500.7810, "unit": "kL"}
